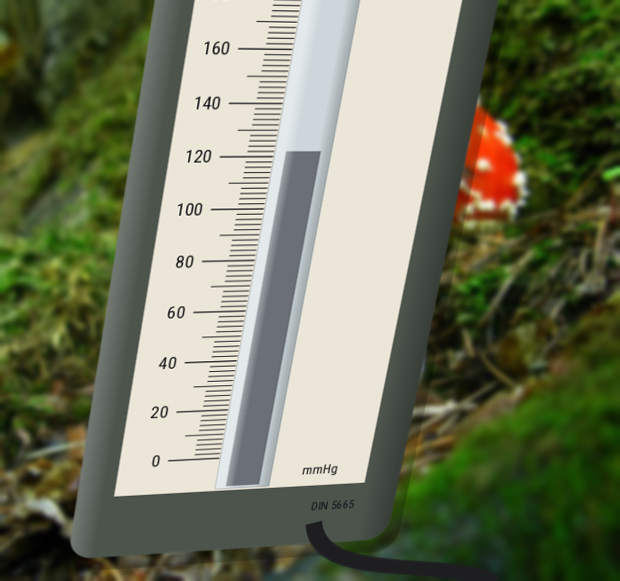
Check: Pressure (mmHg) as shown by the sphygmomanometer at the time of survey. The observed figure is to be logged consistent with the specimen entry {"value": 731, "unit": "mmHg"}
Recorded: {"value": 122, "unit": "mmHg"}
